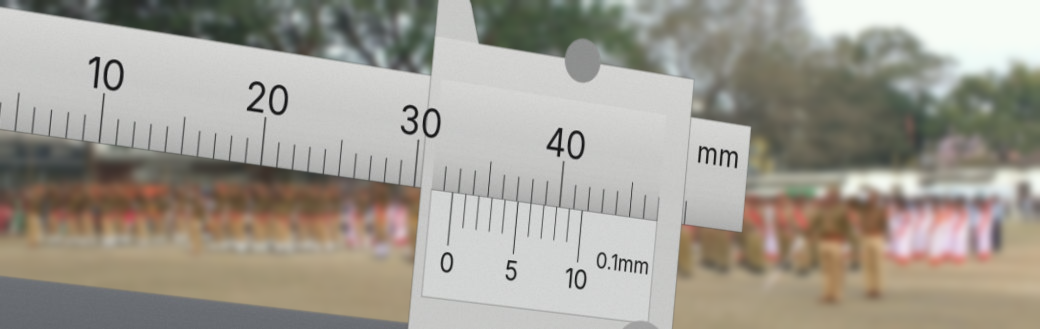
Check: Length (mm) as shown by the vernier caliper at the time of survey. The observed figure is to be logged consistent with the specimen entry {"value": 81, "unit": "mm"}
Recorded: {"value": 32.6, "unit": "mm"}
